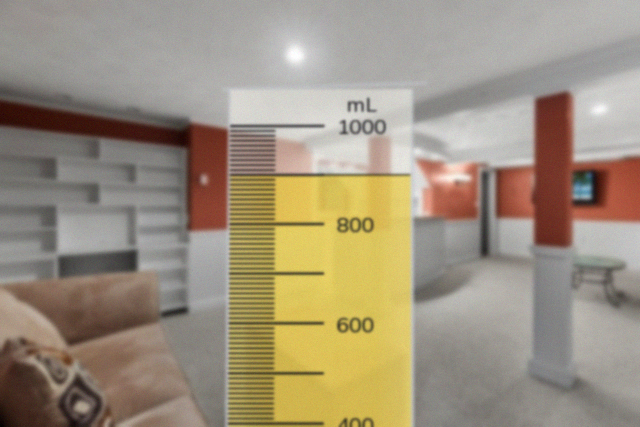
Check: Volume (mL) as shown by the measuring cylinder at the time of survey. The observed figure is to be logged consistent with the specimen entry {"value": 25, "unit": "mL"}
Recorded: {"value": 900, "unit": "mL"}
